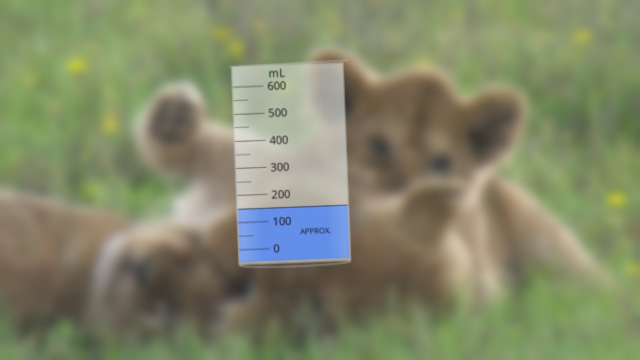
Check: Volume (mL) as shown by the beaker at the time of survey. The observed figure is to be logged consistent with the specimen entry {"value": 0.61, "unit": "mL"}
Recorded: {"value": 150, "unit": "mL"}
